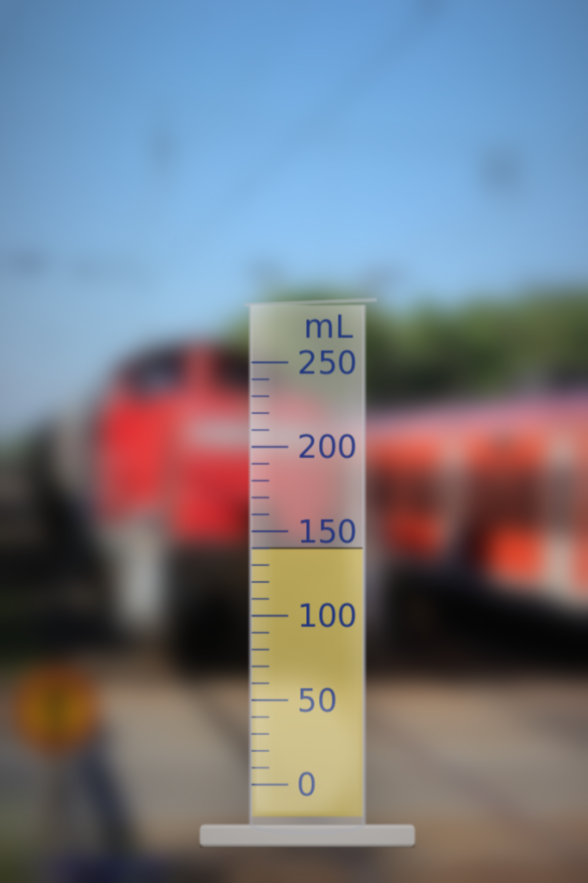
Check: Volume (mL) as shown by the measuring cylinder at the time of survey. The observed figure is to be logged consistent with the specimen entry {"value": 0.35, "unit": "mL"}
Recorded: {"value": 140, "unit": "mL"}
